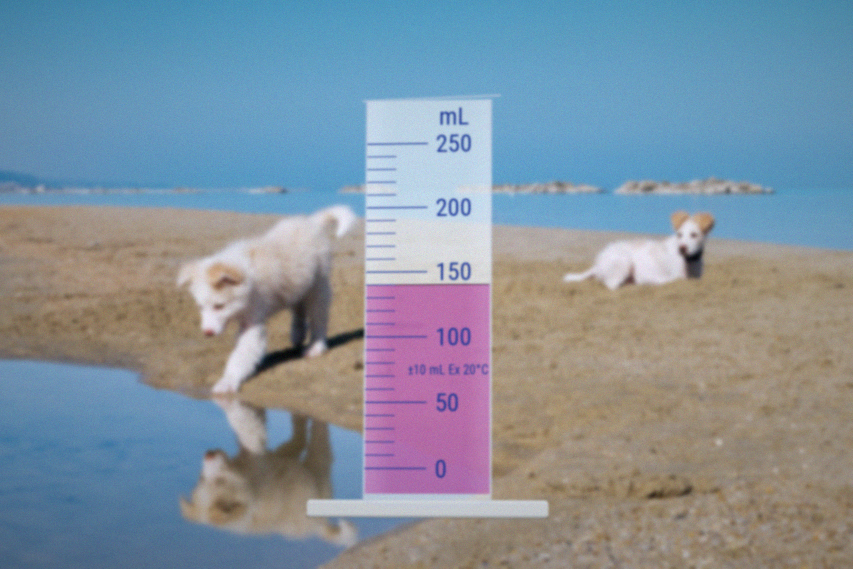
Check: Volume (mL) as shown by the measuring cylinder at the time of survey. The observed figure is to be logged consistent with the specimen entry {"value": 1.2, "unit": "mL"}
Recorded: {"value": 140, "unit": "mL"}
